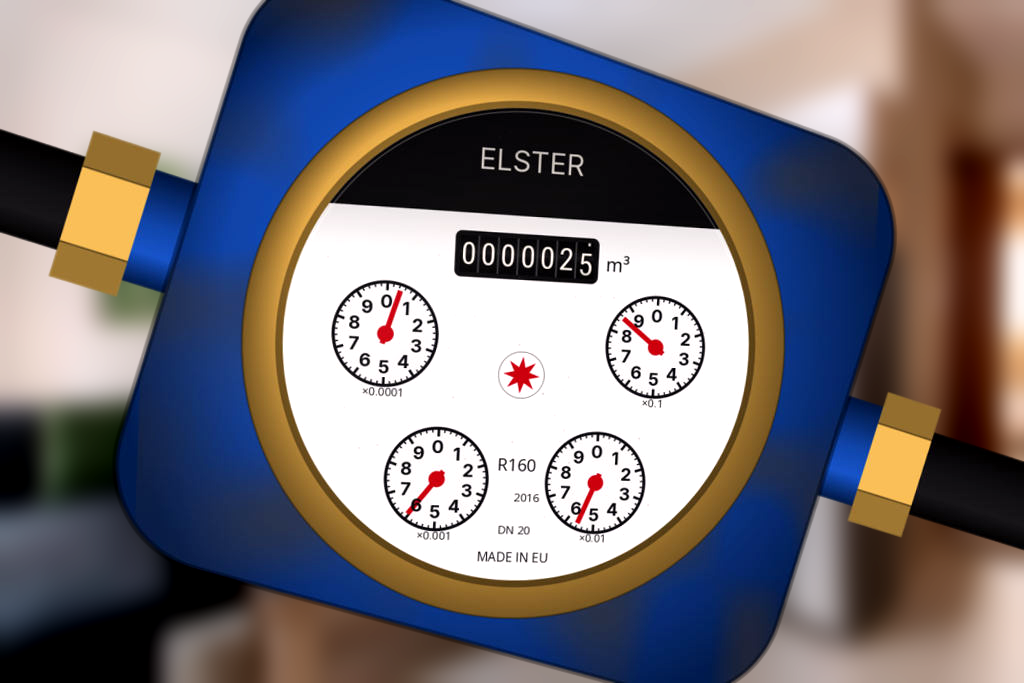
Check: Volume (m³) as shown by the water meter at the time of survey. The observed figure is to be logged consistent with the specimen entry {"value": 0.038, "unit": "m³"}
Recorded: {"value": 24.8560, "unit": "m³"}
